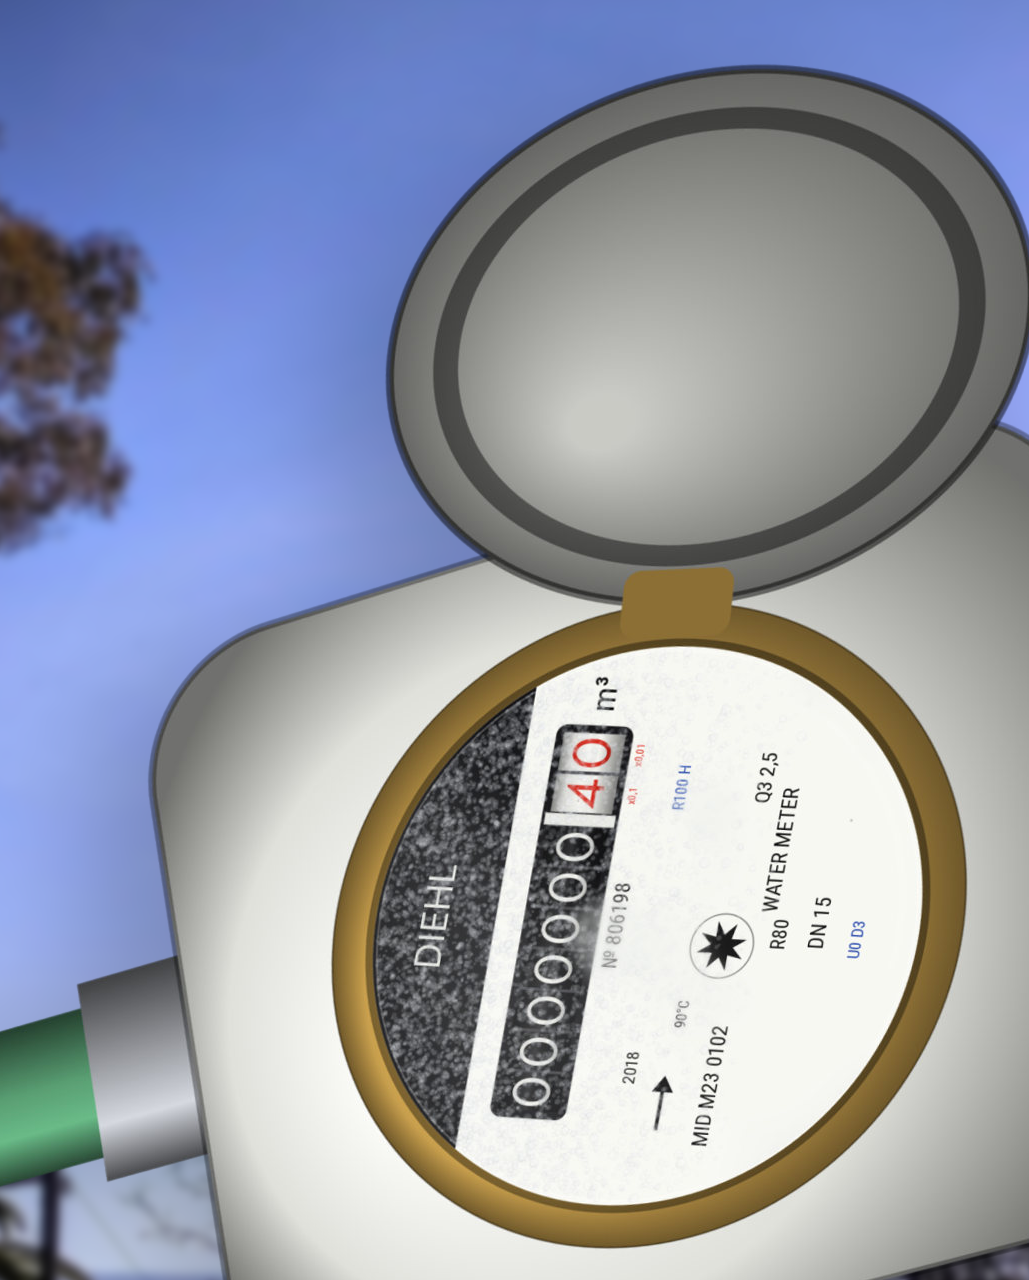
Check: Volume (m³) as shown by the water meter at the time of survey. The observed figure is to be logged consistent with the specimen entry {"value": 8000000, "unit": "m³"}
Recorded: {"value": 0.40, "unit": "m³"}
